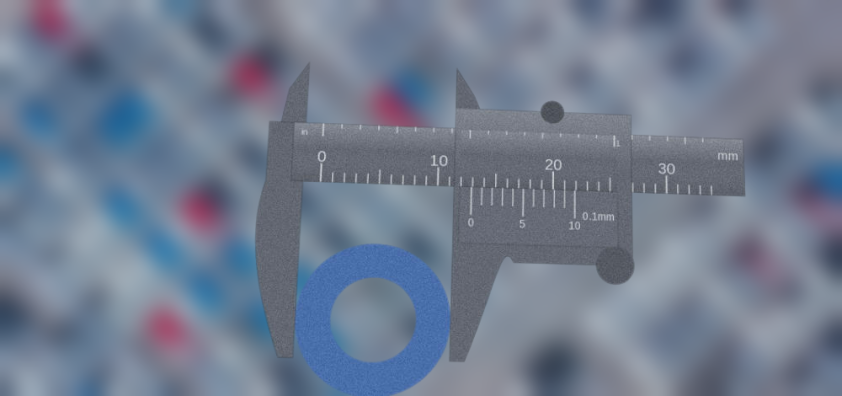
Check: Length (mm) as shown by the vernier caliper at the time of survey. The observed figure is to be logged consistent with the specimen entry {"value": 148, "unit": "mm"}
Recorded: {"value": 12.9, "unit": "mm"}
